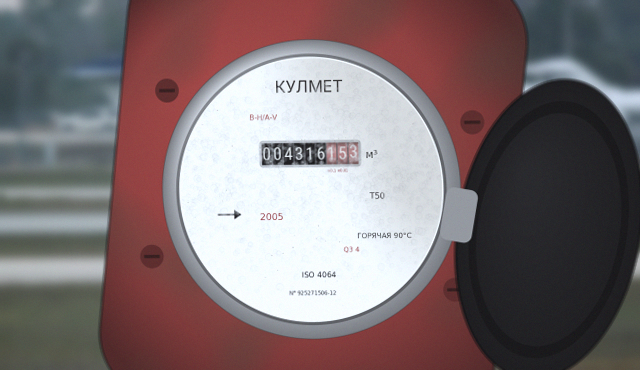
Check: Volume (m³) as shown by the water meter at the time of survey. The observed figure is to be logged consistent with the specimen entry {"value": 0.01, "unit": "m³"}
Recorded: {"value": 4316.153, "unit": "m³"}
